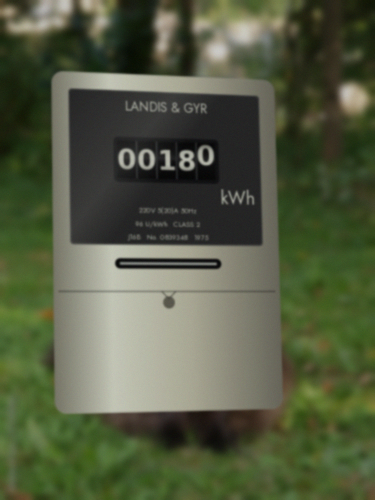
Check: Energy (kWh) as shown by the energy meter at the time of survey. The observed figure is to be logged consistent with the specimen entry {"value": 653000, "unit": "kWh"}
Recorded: {"value": 180, "unit": "kWh"}
